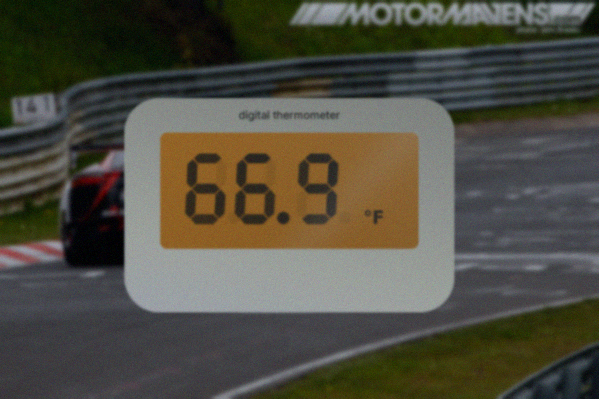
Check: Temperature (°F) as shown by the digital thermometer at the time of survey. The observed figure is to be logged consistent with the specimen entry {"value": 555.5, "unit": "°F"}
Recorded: {"value": 66.9, "unit": "°F"}
